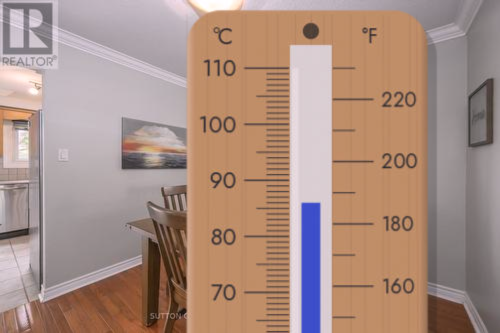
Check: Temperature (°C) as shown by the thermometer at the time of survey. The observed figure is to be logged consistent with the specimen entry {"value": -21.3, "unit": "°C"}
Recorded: {"value": 86, "unit": "°C"}
